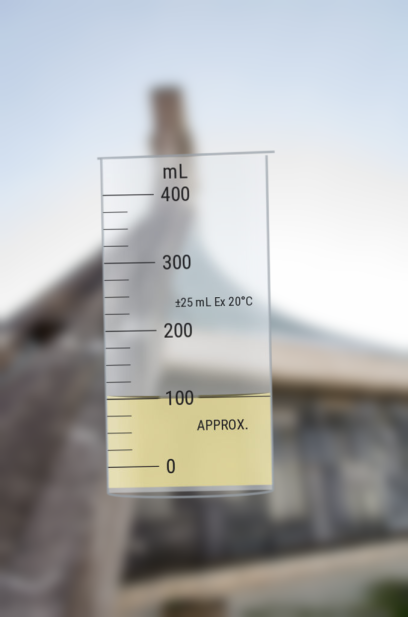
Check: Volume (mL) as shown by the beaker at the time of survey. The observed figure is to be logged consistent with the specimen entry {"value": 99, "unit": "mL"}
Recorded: {"value": 100, "unit": "mL"}
